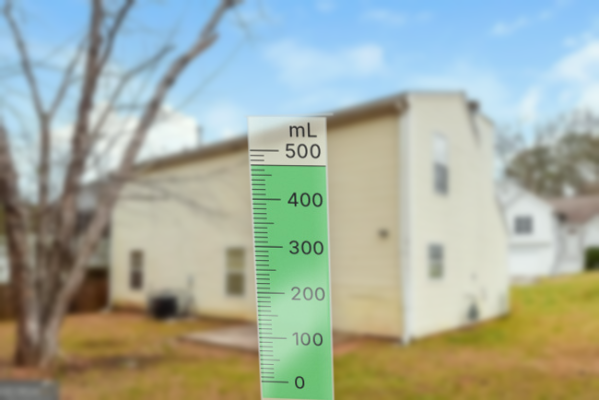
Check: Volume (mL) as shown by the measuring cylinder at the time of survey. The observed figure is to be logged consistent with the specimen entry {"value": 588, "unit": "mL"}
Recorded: {"value": 470, "unit": "mL"}
